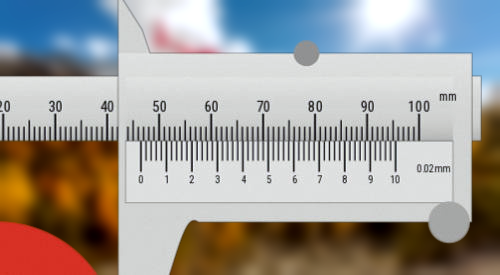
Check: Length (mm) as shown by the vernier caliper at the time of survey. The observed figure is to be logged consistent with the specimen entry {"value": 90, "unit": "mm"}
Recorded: {"value": 46.5, "unit": "mm"}
